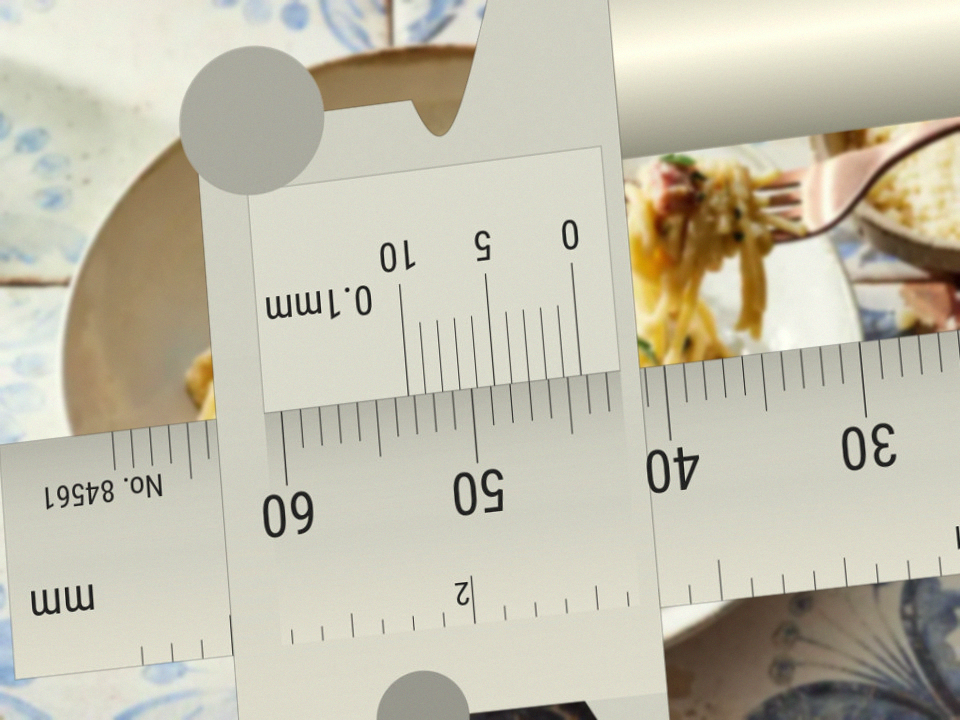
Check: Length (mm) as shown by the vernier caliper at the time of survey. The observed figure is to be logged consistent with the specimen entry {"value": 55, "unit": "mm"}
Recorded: {"value": 44.3, "unit": "mm"}
